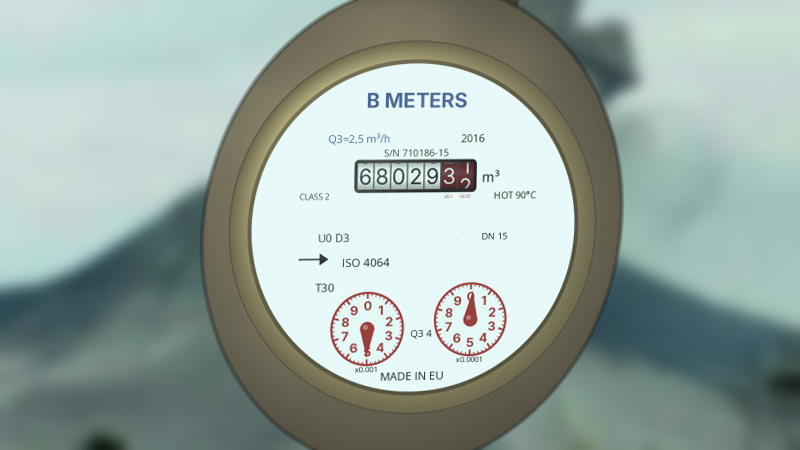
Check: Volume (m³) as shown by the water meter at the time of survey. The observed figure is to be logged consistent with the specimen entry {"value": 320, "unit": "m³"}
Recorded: {"value": 68029.3150, "unit": "m³"}
